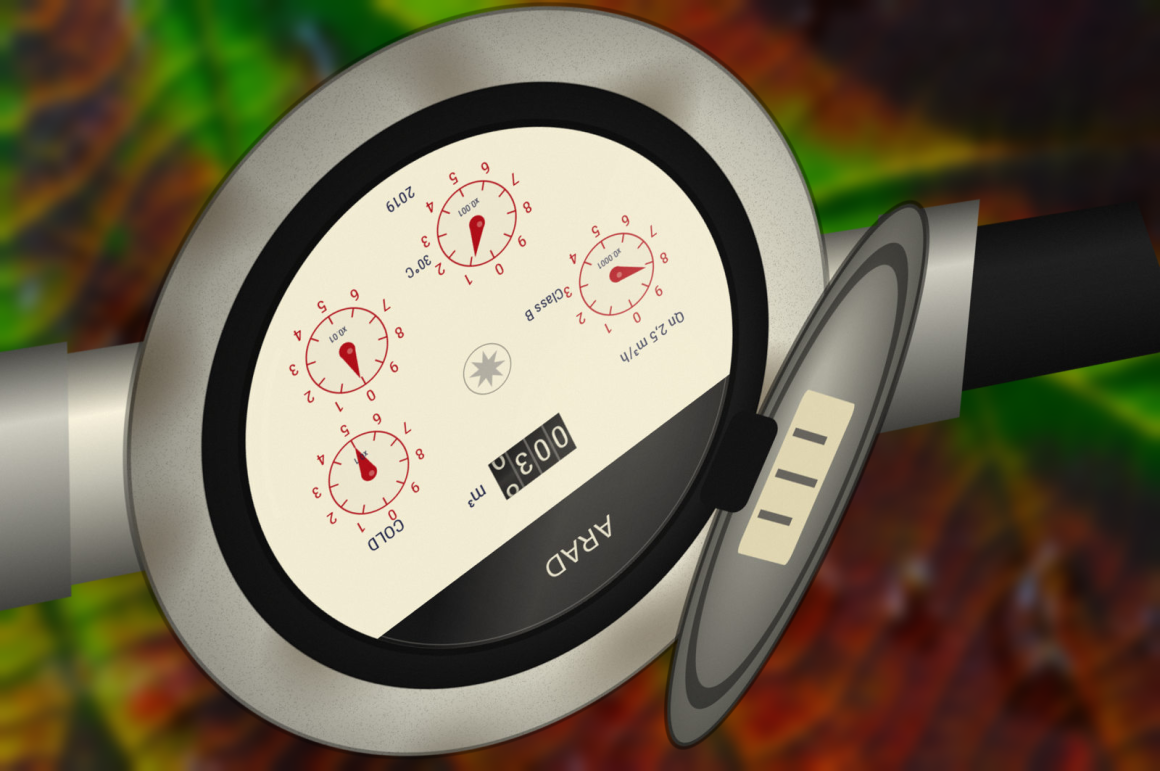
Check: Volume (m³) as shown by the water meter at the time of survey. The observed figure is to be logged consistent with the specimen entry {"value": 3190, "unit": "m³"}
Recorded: {"value": 38.5008, "unit": "m³"}
